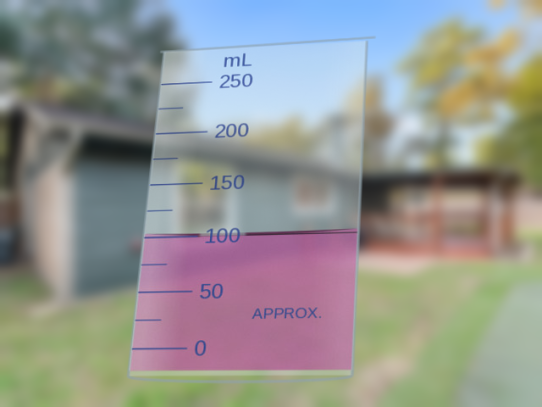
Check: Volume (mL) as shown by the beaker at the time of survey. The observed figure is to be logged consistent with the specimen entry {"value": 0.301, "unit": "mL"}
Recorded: {"value": 100, "unit": "mL"}
